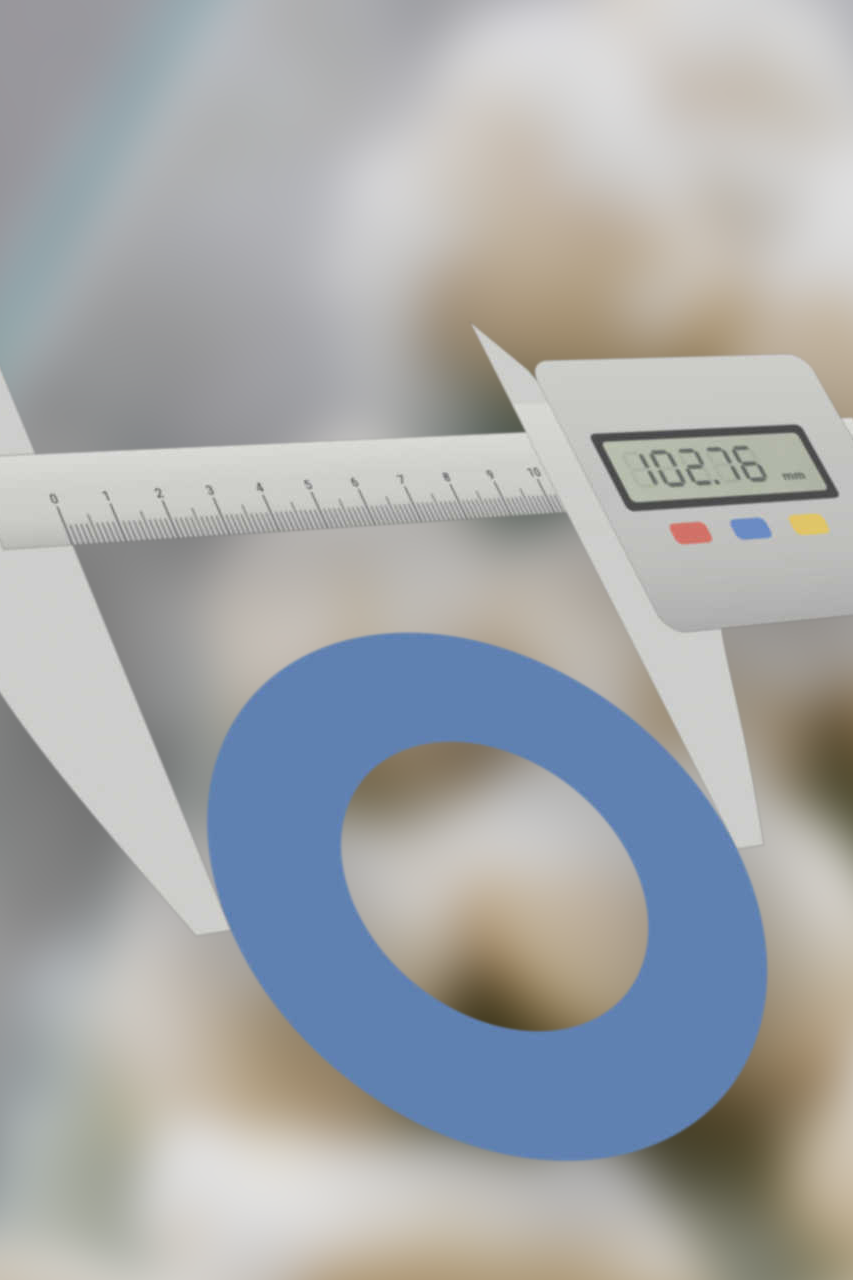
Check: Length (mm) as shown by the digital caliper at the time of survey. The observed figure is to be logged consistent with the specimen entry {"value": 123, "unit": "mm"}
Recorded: {"value": 102.76, "unit": "mm"}
